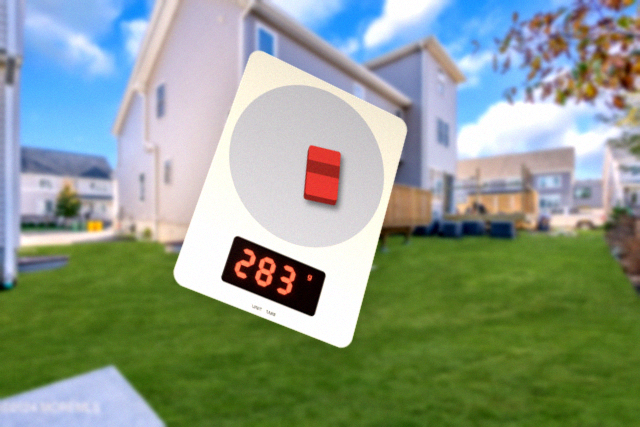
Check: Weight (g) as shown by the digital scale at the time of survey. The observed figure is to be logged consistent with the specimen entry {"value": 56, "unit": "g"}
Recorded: {"value": 283, "unit": "g"}
